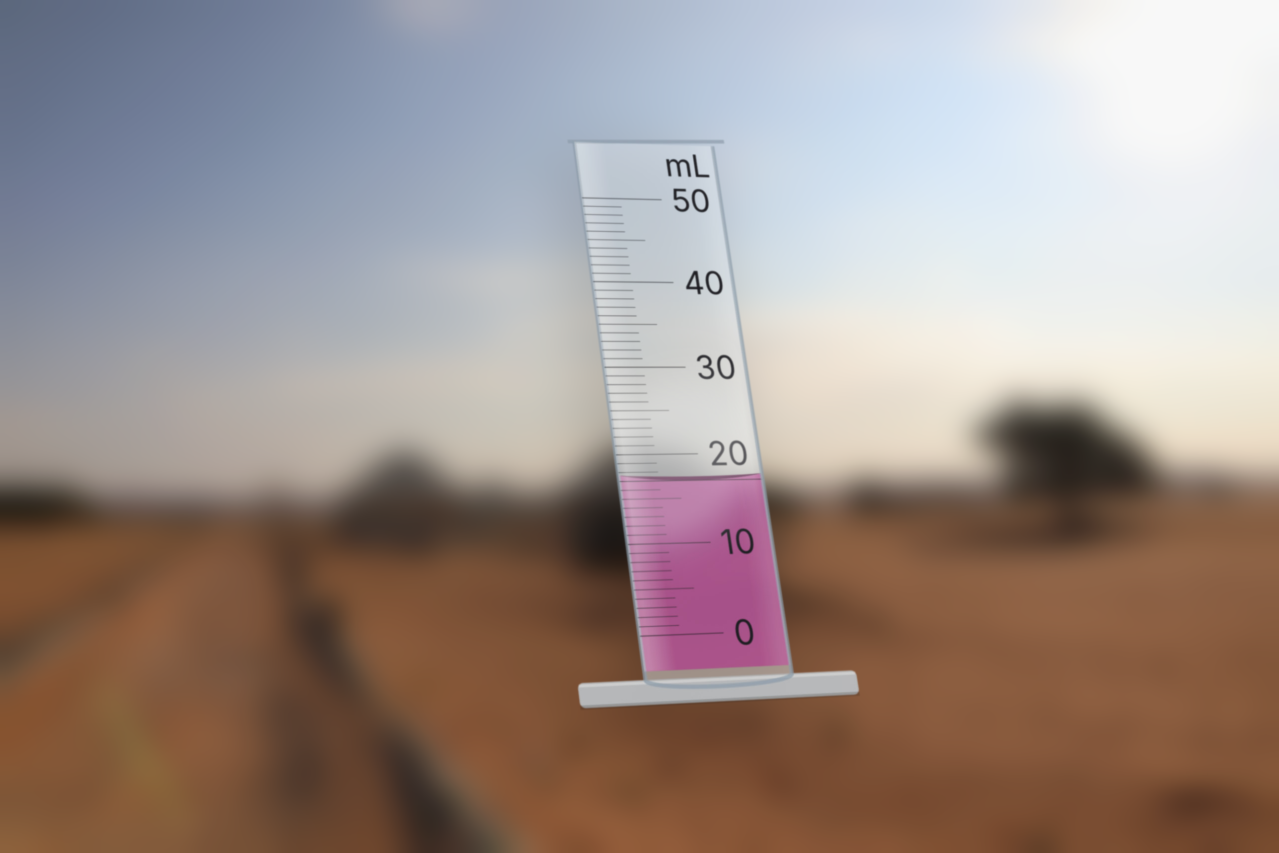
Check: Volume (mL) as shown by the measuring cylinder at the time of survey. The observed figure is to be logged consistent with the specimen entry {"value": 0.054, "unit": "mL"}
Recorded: {"value": 17, "unit": "mL"}
